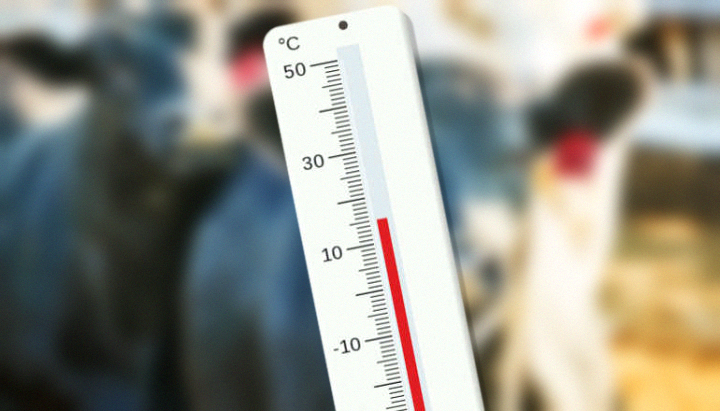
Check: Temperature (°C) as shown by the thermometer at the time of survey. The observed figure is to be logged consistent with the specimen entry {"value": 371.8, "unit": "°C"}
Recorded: {"value": 15, "unit": "°C"}
